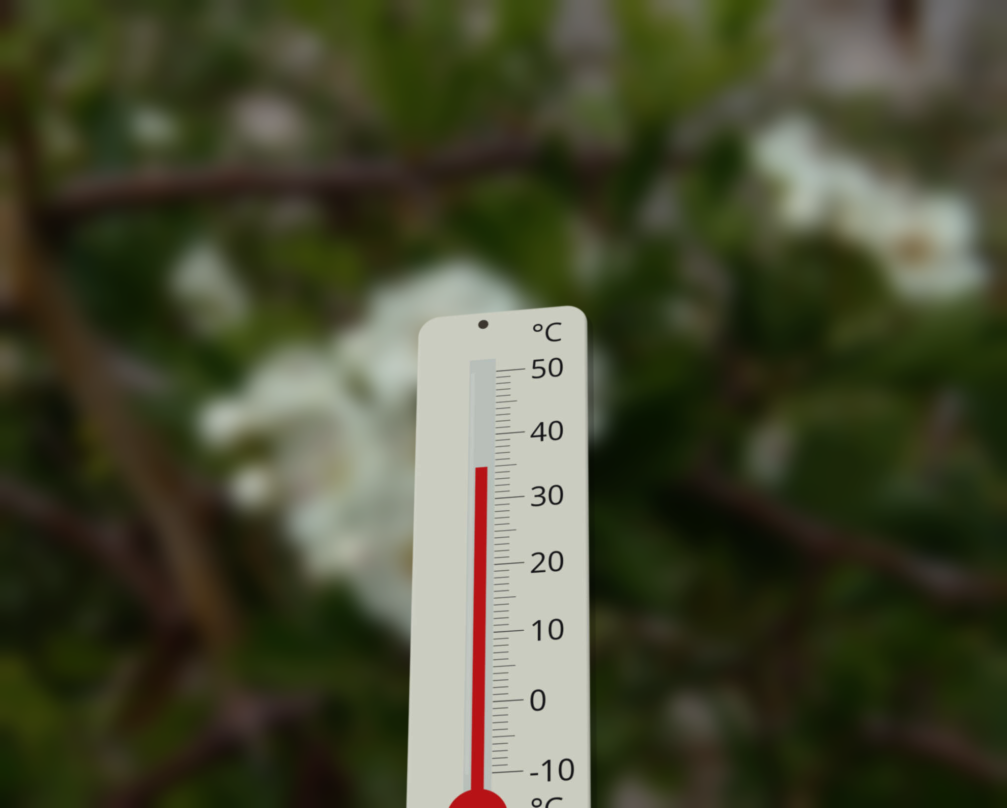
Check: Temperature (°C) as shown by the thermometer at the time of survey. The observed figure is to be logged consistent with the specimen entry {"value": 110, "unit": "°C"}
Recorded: {"value": 35, "unit": "°C"}
